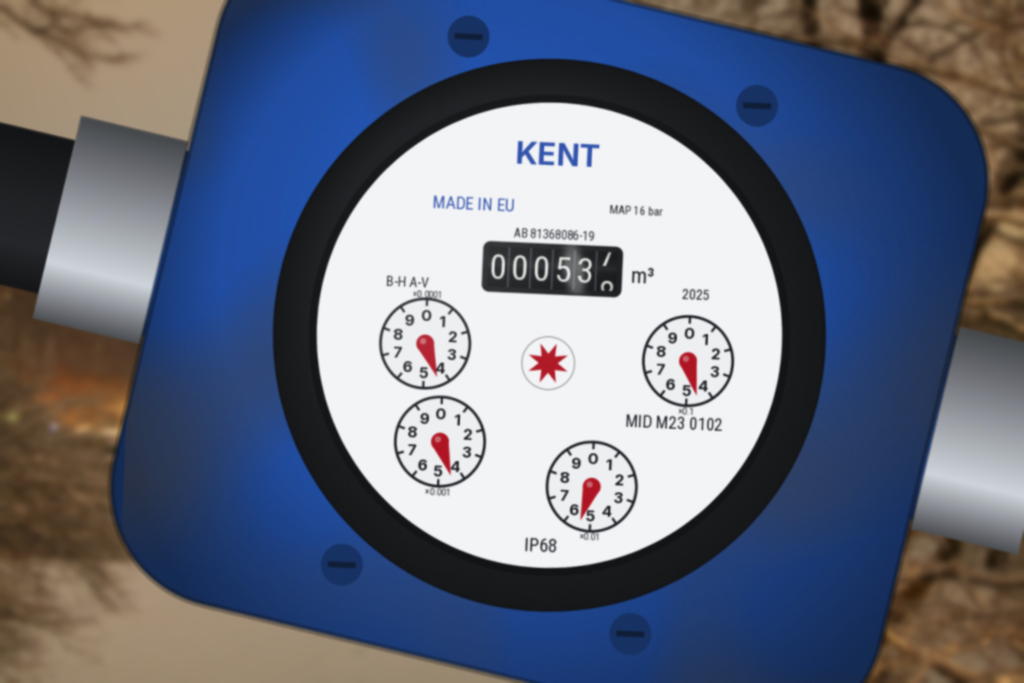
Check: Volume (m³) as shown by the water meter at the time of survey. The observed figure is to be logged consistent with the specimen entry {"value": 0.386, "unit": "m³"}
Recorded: {"value": 537.4544, "unit": "m³"}
